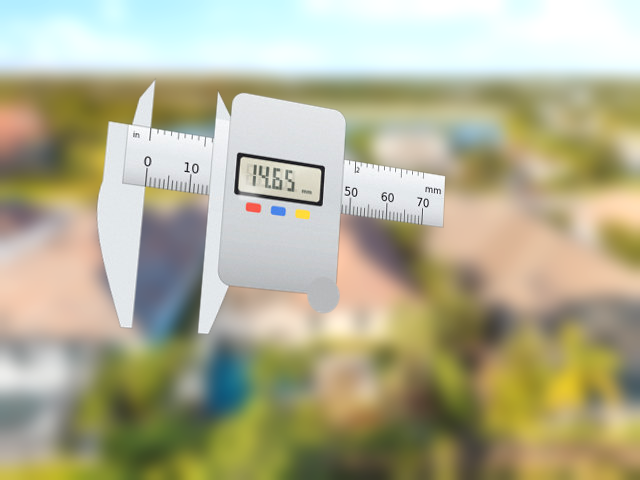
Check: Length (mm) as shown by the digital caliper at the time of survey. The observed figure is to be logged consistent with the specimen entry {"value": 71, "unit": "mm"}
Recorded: {"value": 14.65, "unit": "mm"}
